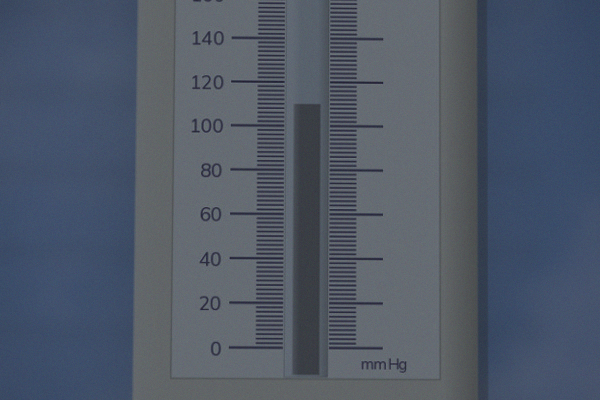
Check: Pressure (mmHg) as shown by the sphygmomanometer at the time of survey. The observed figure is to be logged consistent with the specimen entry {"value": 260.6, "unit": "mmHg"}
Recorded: {"value": 110, "unit": "mmHg"}
